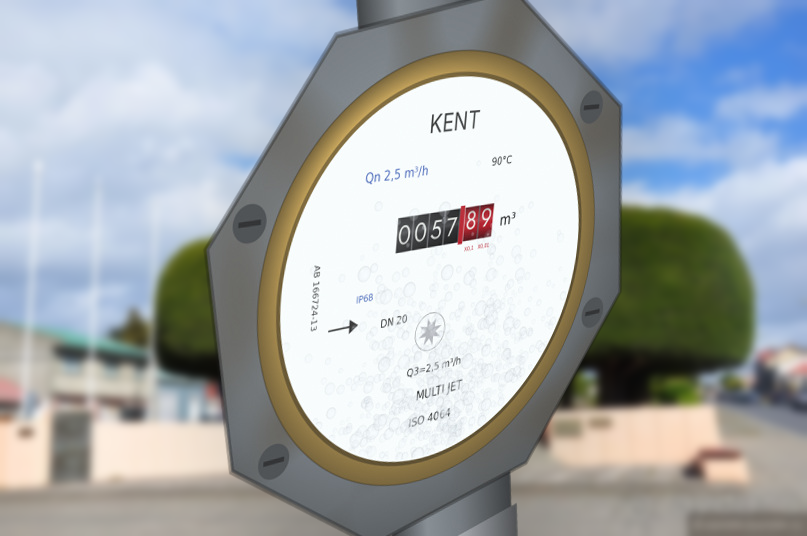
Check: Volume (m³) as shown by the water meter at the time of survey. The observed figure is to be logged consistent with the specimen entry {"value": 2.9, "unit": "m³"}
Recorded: {"value": 57.89, "unit": "m³"}
